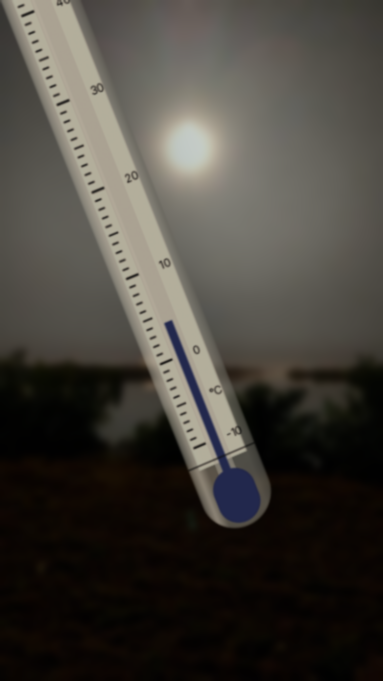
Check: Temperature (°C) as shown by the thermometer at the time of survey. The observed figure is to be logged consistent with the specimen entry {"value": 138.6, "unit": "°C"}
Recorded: {"value": 4, "unit": "°C"}
